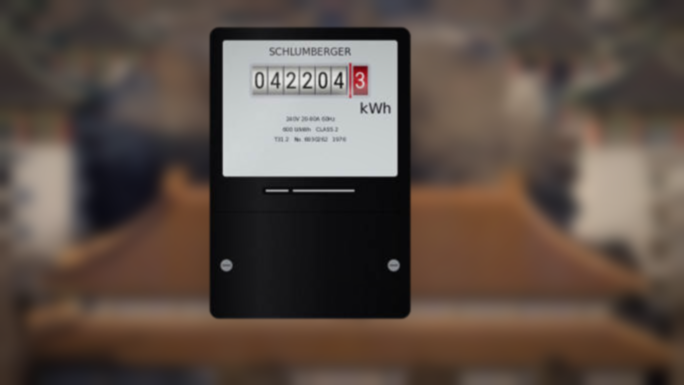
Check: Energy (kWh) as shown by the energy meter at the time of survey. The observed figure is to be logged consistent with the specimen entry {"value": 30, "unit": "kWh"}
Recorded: {"value": 42204.3, "unit": "kWh"}
